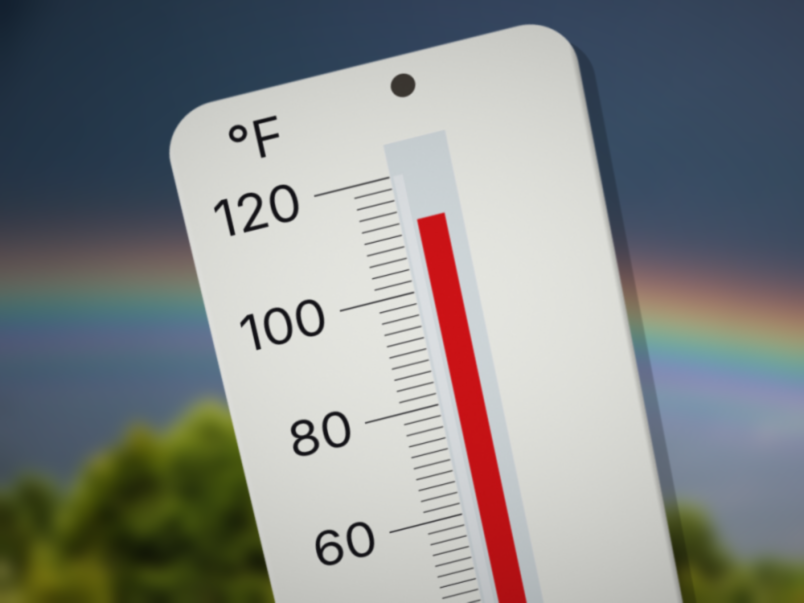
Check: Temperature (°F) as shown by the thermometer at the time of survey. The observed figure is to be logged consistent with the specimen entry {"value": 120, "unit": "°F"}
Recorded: {"value": 112, "unit": "°F"}
